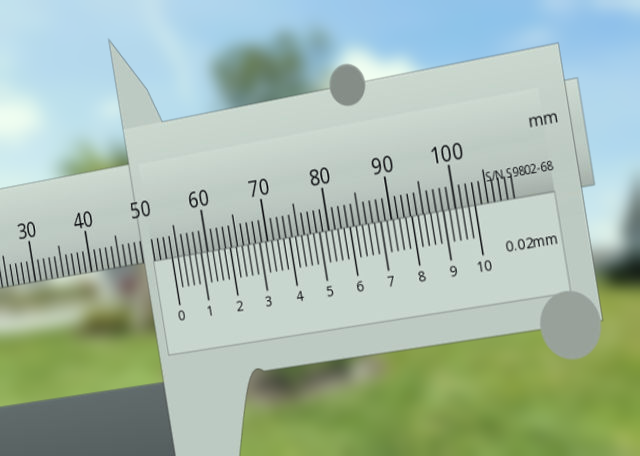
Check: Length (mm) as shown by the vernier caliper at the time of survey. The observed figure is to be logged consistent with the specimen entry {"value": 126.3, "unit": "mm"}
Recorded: {"value": 54.0, "unit": "mm"}
